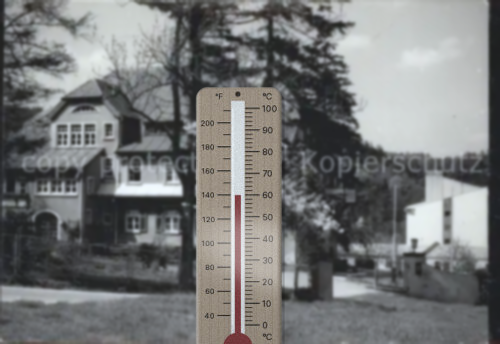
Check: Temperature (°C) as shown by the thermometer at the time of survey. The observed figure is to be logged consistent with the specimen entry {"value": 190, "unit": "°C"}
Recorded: {"value": 60, "unit": "°C"}
